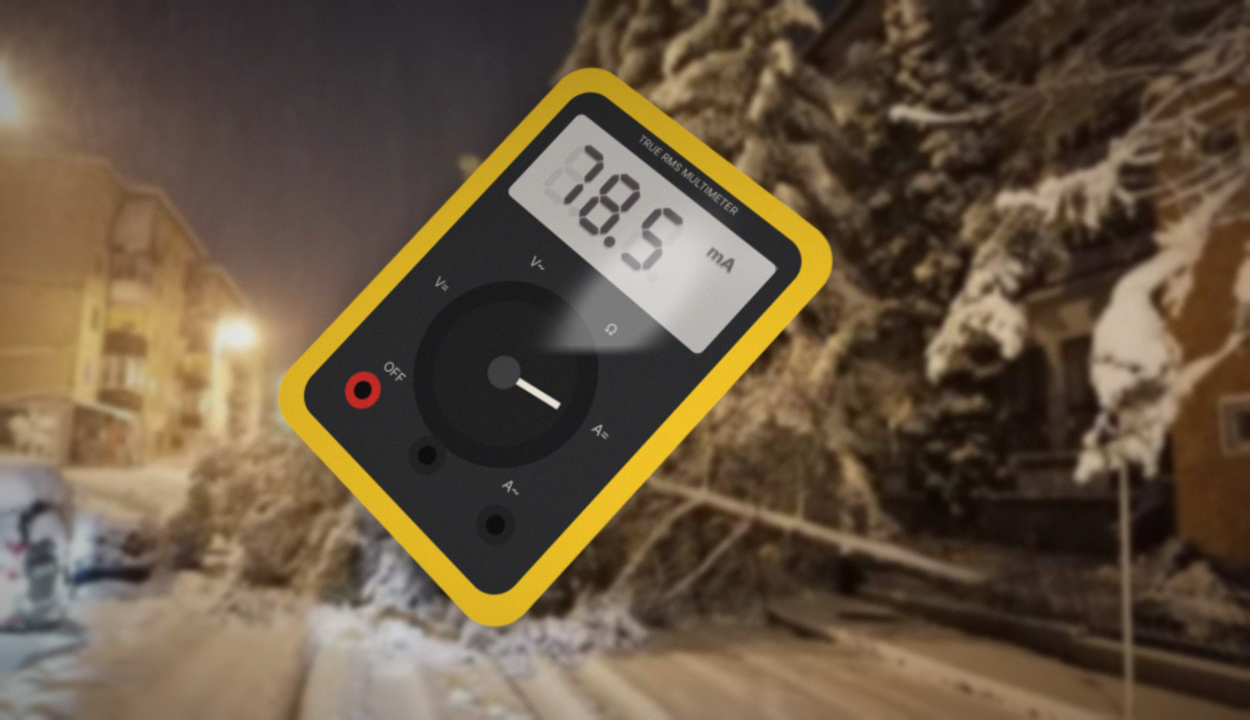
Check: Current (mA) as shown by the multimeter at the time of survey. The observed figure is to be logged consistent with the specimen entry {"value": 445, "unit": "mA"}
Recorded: {"value": 78.5, "unit": "mA"}
